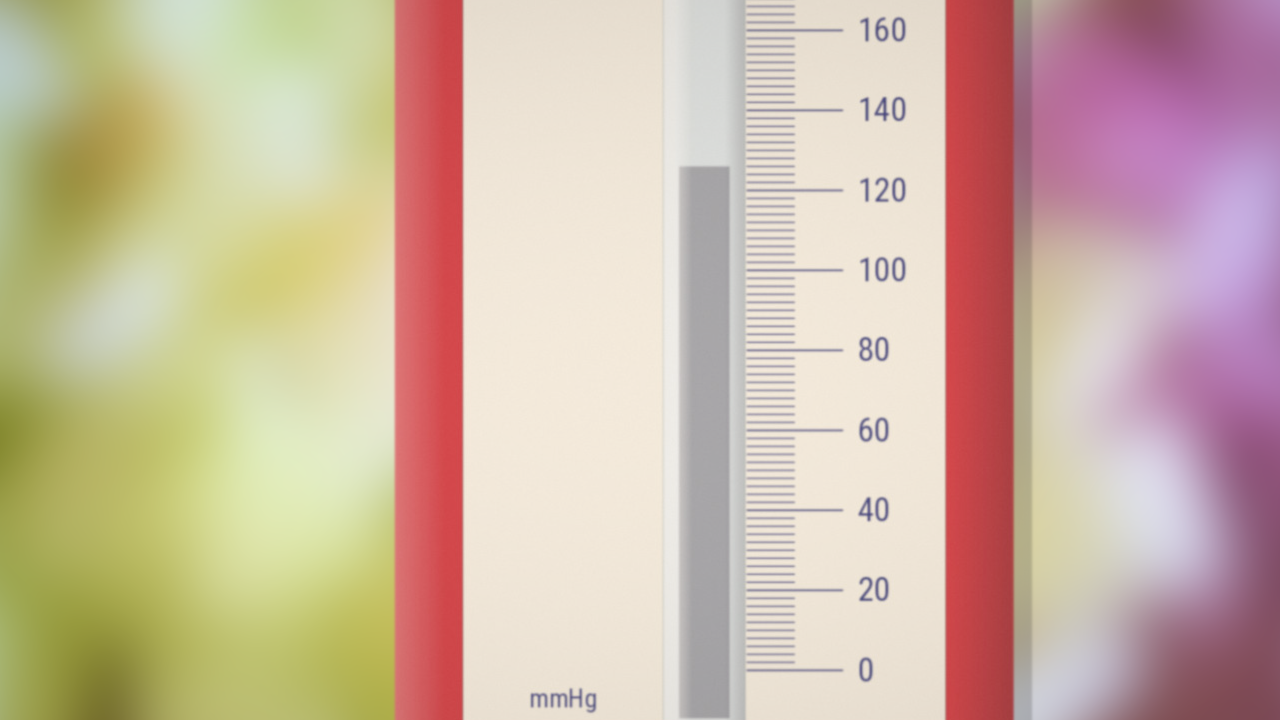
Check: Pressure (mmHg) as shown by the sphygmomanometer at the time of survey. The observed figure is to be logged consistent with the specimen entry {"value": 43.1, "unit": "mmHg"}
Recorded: {"value": 126, "unit": "mmHg"}
